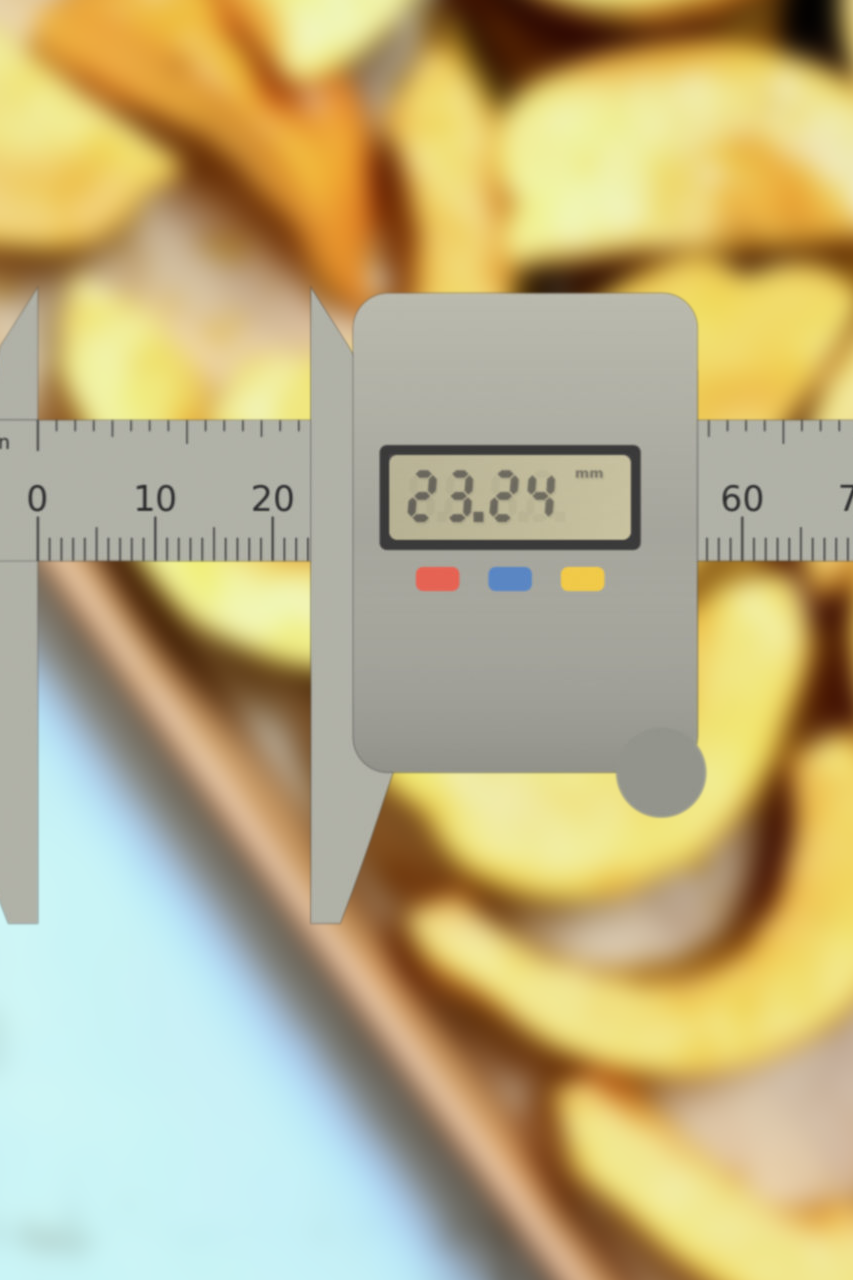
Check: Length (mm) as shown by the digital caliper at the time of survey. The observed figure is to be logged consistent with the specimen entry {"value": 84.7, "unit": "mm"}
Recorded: {"value": 23.24, "unit": "mm"}
